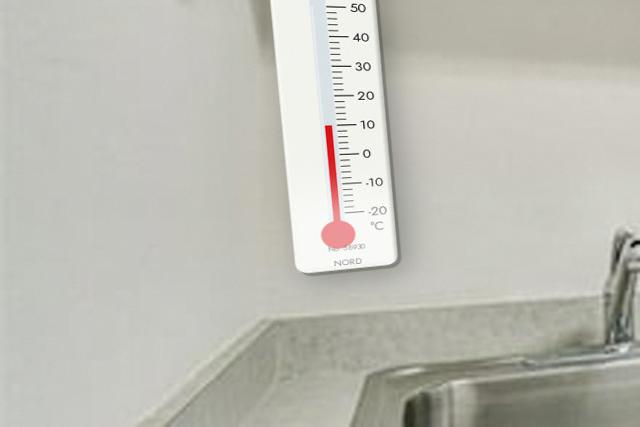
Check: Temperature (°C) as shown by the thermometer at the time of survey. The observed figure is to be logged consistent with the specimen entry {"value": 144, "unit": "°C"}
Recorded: {"value": 10, "unit": "°C"}
